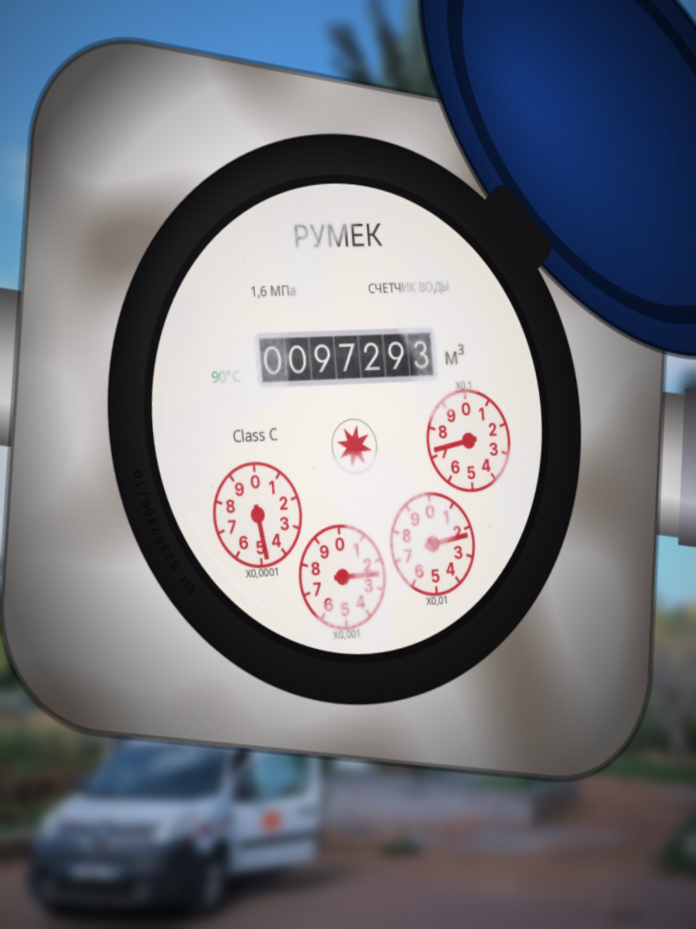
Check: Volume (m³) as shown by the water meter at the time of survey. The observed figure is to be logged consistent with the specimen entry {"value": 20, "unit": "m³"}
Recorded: {"value": 97293.7224, "unit": "m³"}
